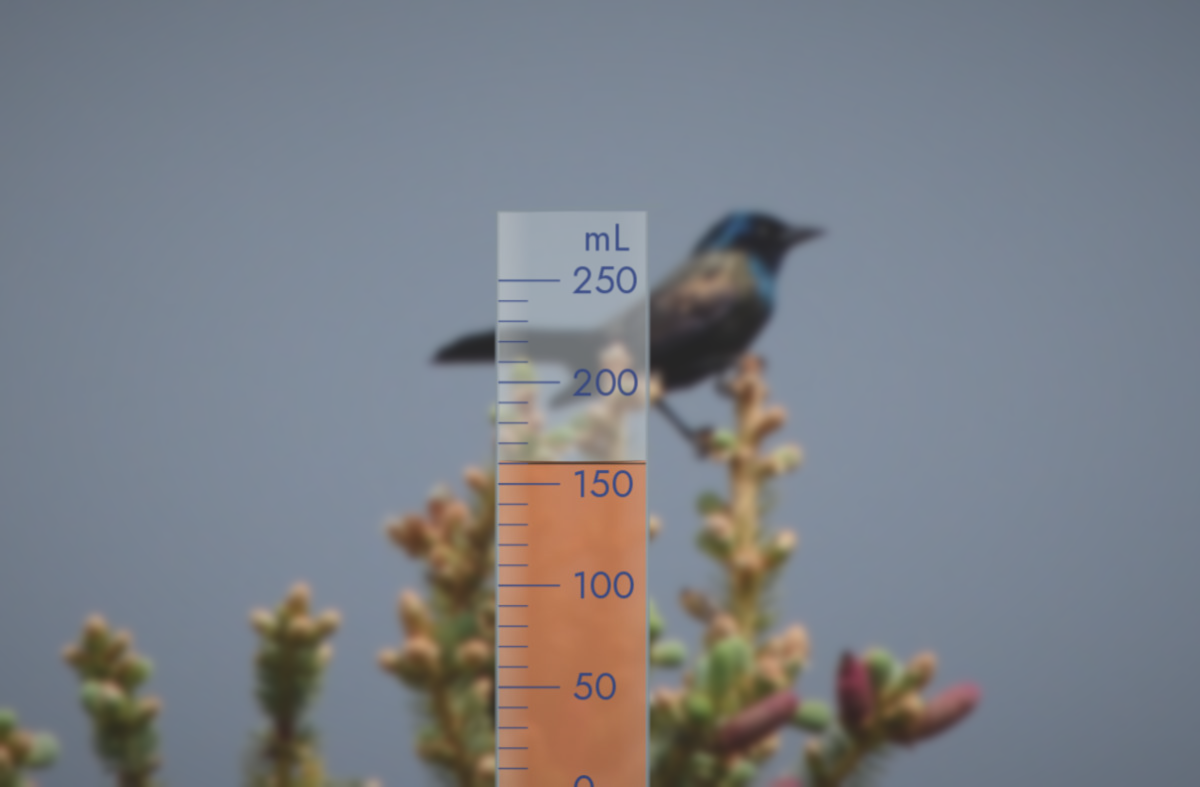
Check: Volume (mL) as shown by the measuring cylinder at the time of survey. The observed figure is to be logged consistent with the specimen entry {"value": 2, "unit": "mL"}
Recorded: {"value": 160, "unit": "mL"}
